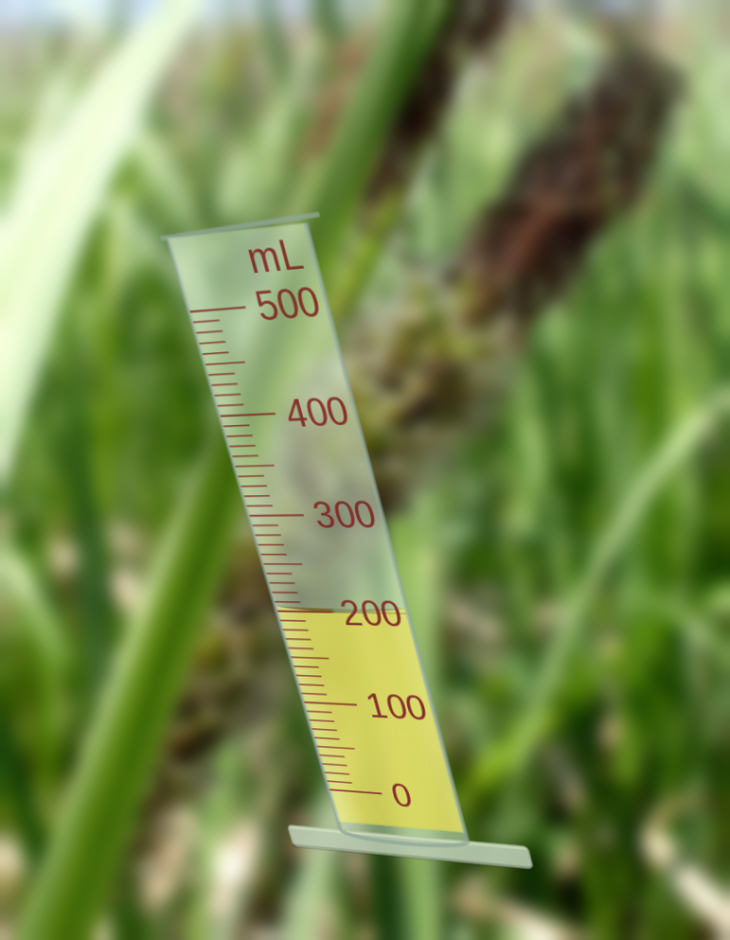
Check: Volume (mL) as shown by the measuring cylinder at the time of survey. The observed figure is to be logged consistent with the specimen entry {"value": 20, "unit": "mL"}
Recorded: {"value": 200, "unit": "mL"}
